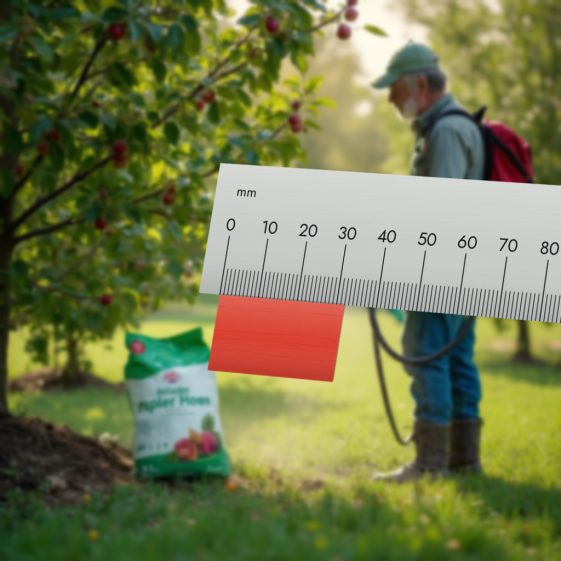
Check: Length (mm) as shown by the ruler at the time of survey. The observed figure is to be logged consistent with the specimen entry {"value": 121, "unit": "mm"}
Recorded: {"value": 32, "unit": "mm"}
